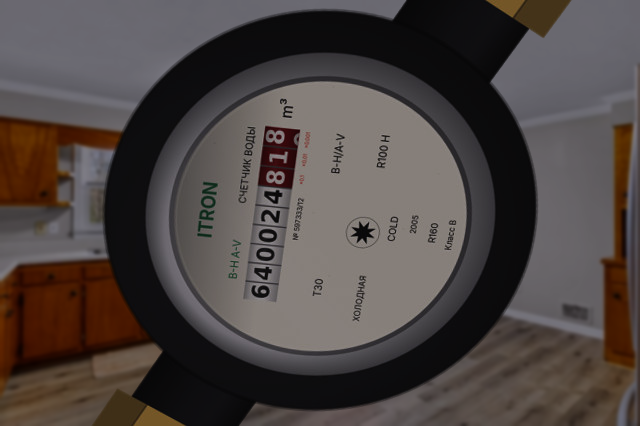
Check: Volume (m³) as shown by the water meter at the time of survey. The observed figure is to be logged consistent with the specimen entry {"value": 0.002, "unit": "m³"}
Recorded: {"value": 640024.818, "unit": "m³"}
